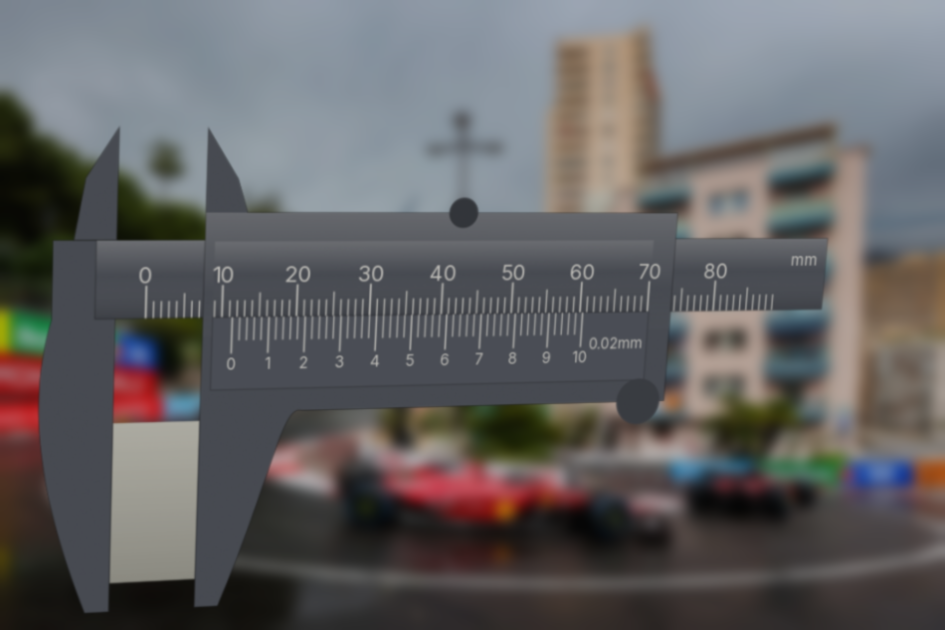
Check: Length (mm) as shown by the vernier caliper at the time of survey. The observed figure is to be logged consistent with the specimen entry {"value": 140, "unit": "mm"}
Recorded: {"value": 11.4, "unit": "mm"}
